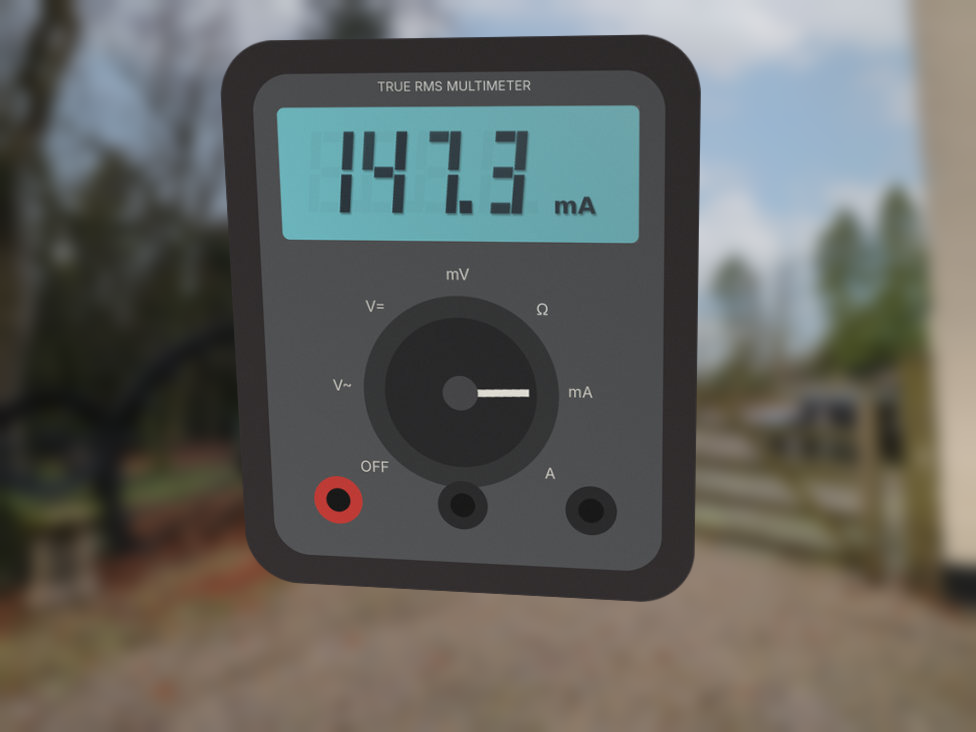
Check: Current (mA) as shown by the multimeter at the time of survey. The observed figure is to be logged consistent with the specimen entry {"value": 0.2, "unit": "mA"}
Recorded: {"value": 147.3, "unit": "mA"}
